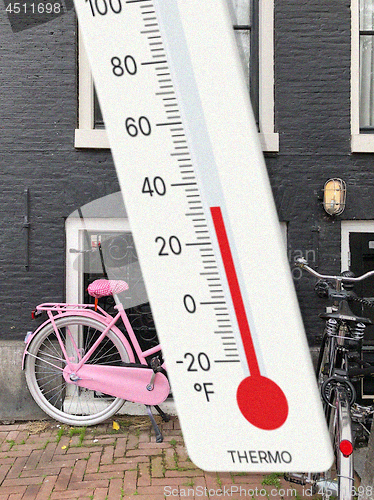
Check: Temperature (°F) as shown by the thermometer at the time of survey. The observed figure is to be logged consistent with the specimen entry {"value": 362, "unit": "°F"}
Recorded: {"value": 32, "unit": "°F"}
